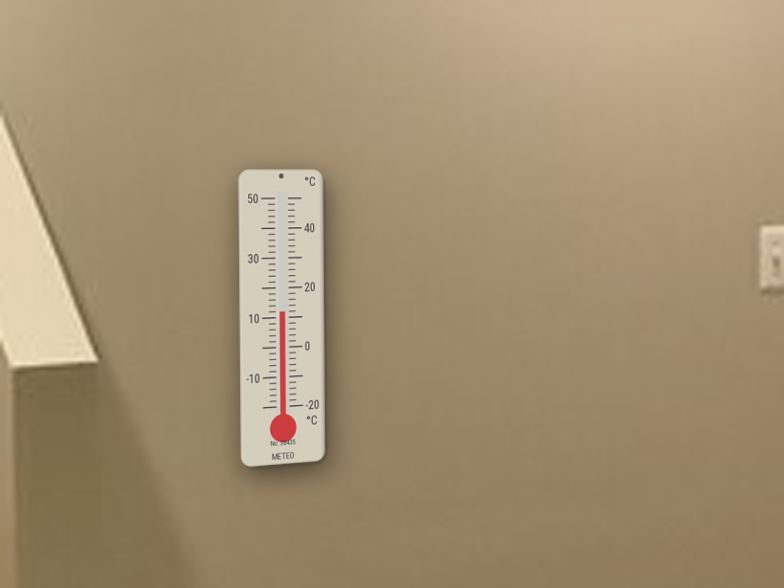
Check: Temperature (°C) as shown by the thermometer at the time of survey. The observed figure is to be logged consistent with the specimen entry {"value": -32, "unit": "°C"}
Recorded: {"value": 12, "unit": "°C"}
